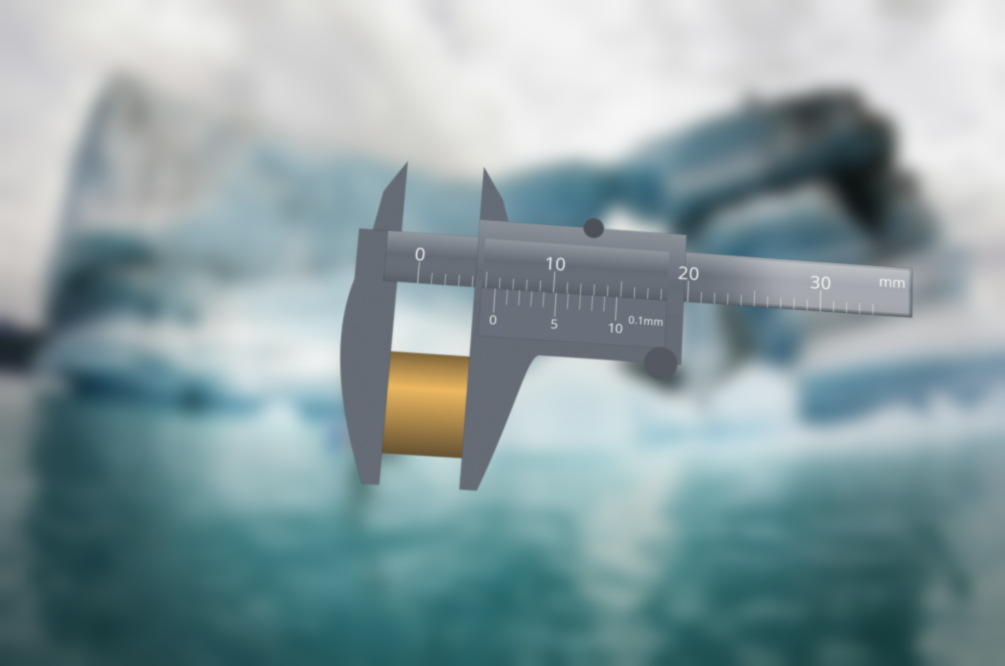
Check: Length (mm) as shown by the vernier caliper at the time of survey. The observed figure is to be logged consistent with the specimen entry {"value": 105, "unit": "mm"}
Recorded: {"value": 5.7, "unit": "mm"}
